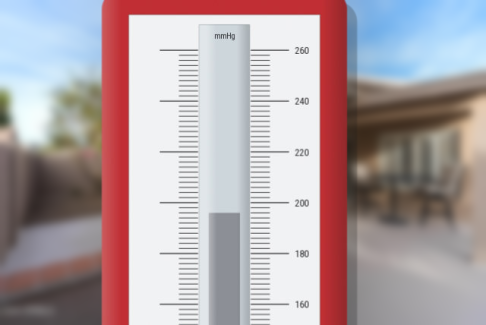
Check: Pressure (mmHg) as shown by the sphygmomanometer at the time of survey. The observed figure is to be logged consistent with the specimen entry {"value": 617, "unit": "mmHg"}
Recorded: {"value": 196, "unit": "mmHg"}
